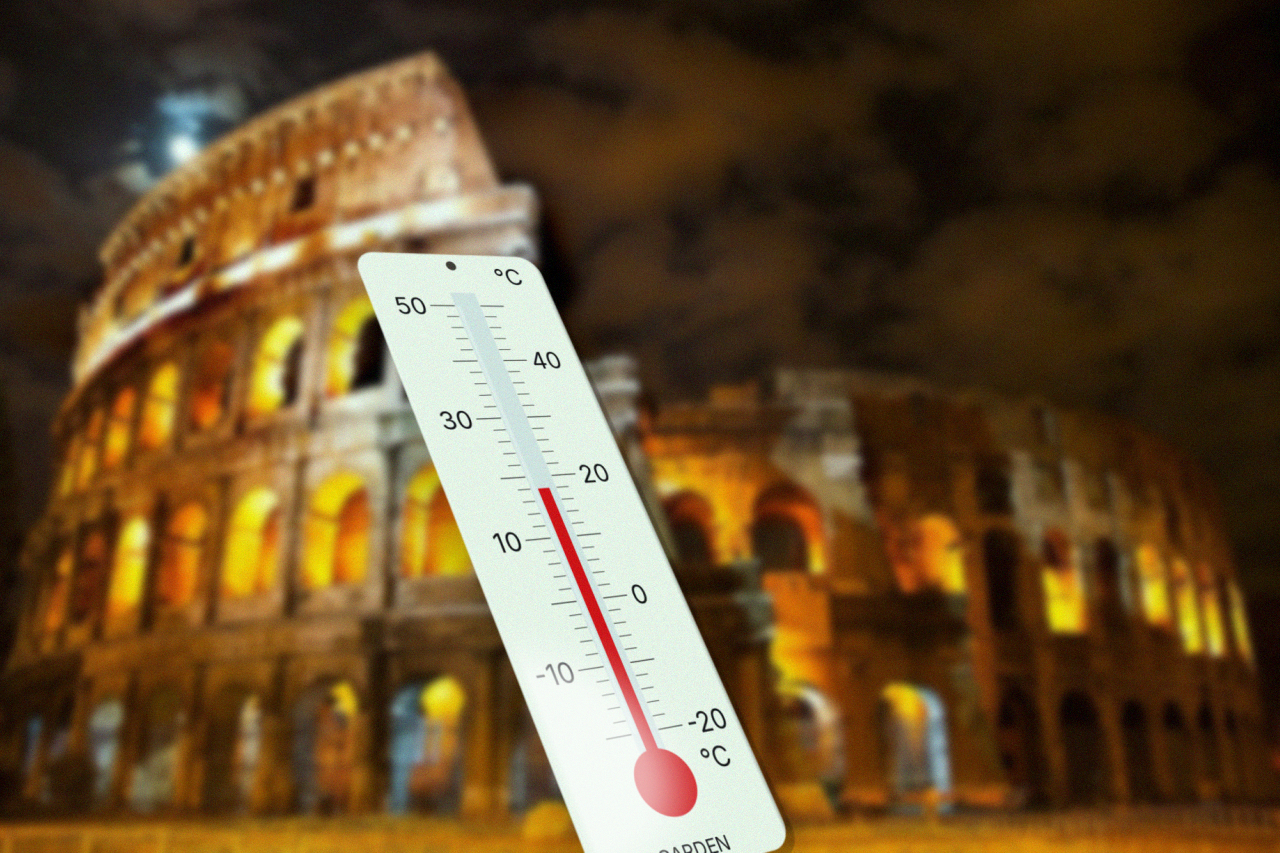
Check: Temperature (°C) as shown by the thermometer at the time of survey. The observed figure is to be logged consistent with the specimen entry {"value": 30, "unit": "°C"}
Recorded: {"value": 18, "unit": "°C"}
